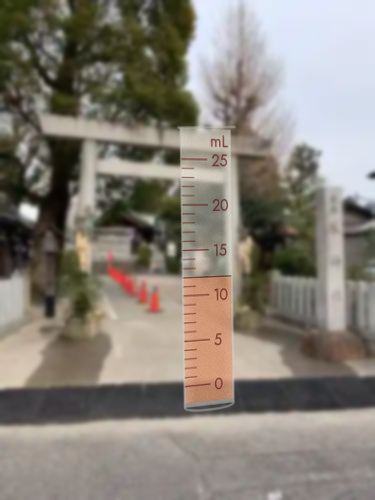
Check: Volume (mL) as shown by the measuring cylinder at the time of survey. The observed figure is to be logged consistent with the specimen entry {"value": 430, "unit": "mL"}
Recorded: {"value": 12, "unit": "mL"}
